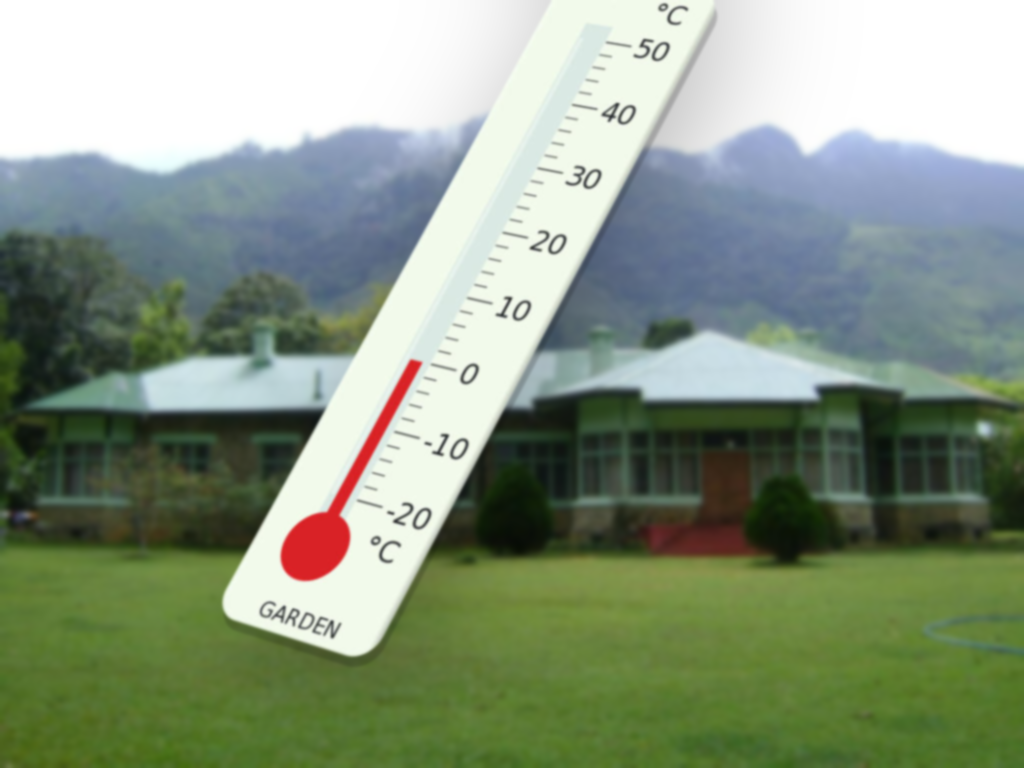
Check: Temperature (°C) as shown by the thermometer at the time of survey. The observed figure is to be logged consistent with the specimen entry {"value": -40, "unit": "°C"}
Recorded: {"value": 0, "unit": "°C"}
